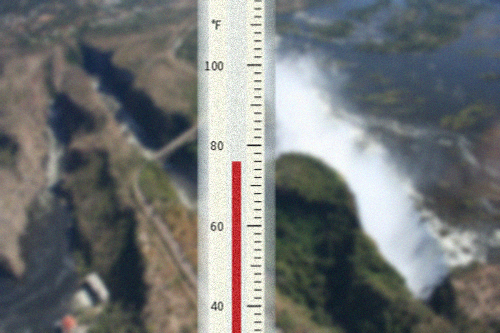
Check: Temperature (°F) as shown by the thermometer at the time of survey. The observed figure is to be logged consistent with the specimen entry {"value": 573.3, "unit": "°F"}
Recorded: {"value": 76, "unit": "°F"}
